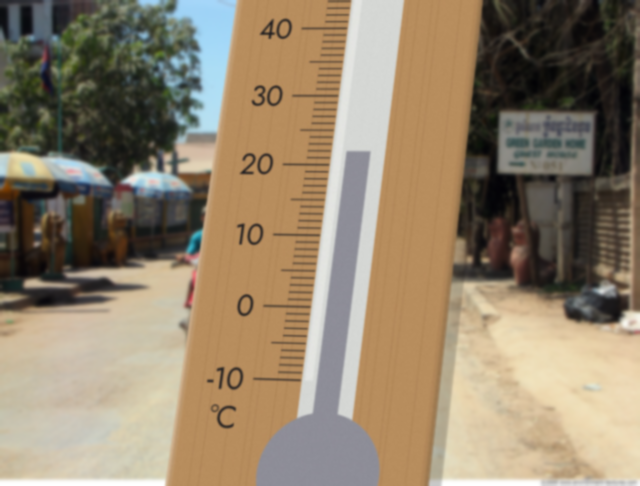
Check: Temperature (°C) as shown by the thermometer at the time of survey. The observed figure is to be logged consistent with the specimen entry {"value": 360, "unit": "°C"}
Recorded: {"value": 22, "unit": "°C"}
